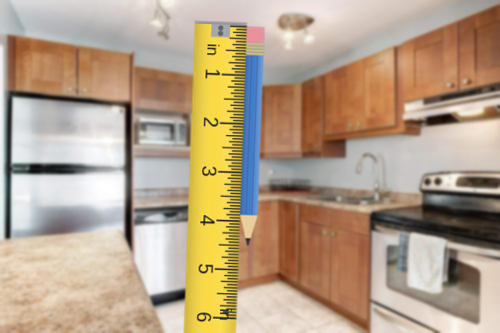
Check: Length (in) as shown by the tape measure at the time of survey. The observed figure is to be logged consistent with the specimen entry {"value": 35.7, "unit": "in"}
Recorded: {"value": 4.5, "unit": "in"}
